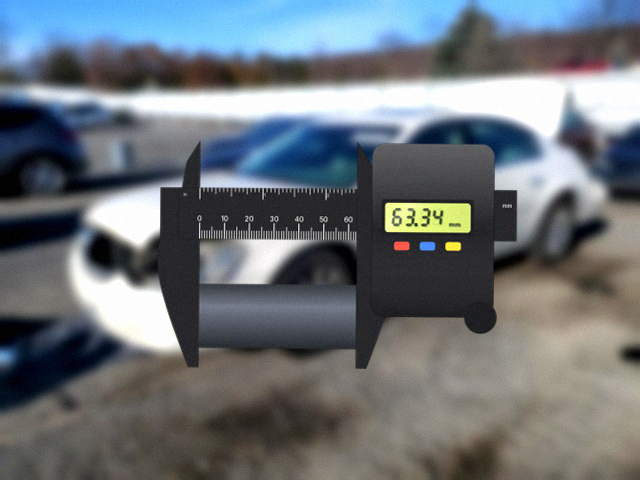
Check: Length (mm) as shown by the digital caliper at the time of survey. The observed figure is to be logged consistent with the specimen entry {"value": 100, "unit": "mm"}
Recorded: {"value": 63.34, "unit": "mm"}
